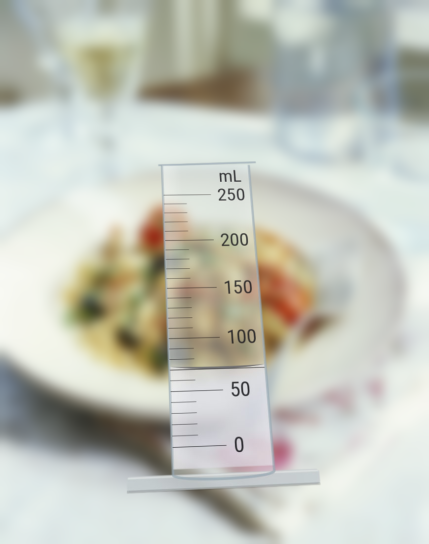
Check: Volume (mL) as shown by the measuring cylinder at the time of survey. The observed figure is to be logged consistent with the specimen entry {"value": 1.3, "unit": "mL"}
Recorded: {"value": 70, "unit": "mL"}
